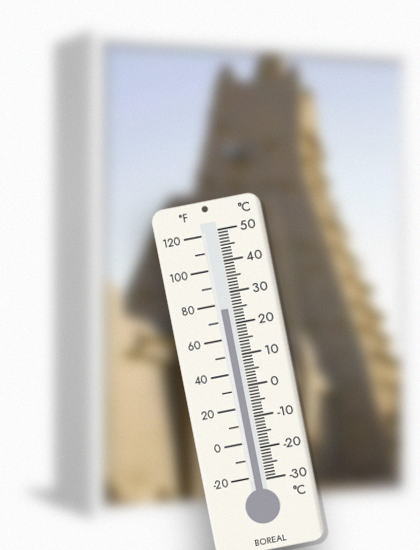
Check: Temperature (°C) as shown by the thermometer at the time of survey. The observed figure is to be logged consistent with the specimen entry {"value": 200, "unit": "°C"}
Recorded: {"value": 25, "unit": "°C"}
